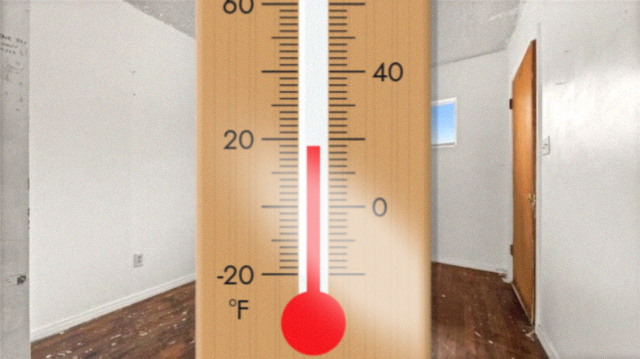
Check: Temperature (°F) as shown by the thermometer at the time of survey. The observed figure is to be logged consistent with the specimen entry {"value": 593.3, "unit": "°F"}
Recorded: {"value": 18, "unit": "°F"}
